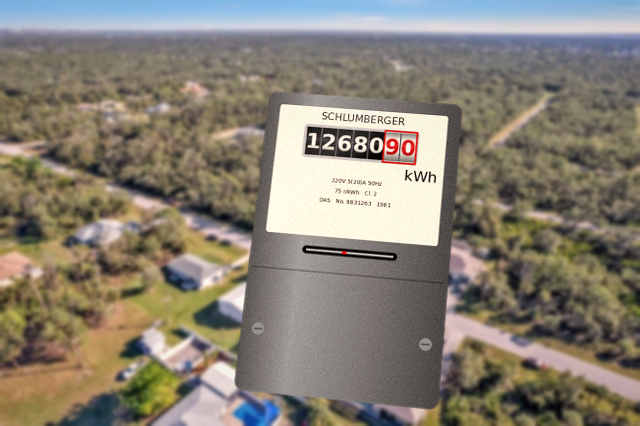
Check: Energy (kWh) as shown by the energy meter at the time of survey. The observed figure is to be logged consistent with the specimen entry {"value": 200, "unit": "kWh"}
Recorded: {"value": 12680.90, "unit": "kWh"}
